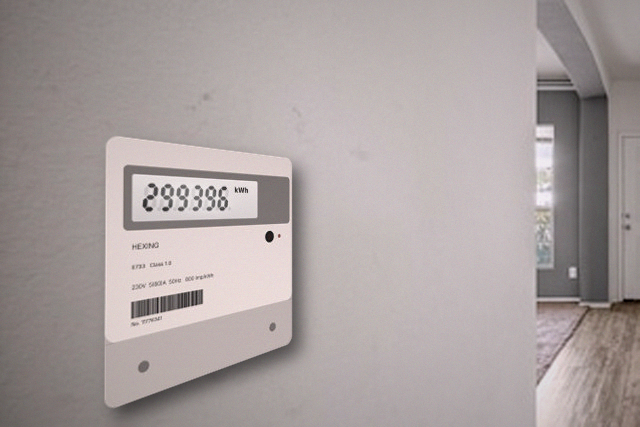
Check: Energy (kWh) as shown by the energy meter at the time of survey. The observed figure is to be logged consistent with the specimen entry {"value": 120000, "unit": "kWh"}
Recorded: {"value": 299396, "unit": "kWh"}
